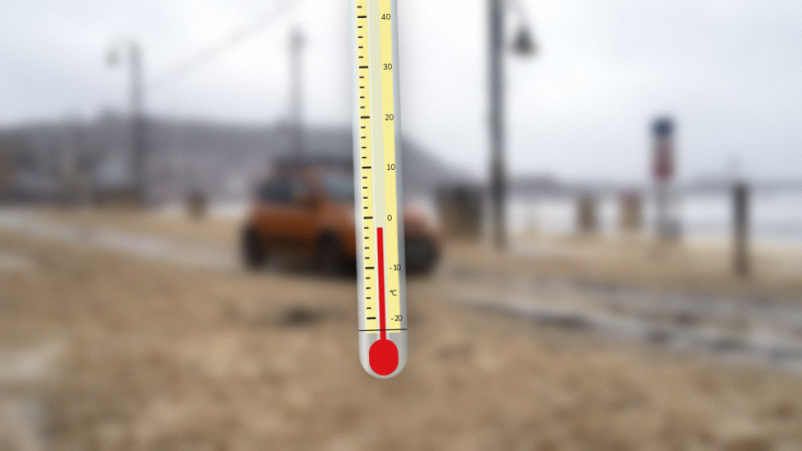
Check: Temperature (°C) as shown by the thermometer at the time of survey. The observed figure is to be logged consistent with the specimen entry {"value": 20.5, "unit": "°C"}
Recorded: {"value": -2, "unit": "°C"}
